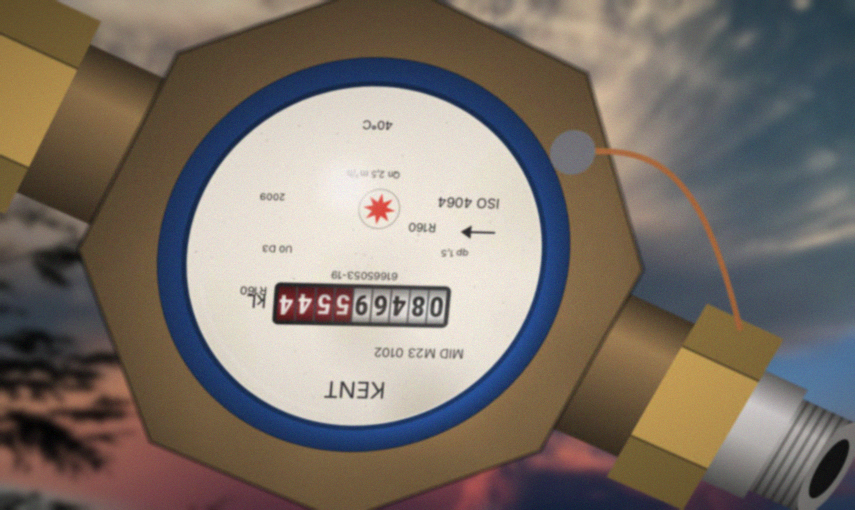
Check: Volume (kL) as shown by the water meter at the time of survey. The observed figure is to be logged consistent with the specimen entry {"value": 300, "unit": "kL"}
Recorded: {"value": 8469.5544, "unit": "kL"}
